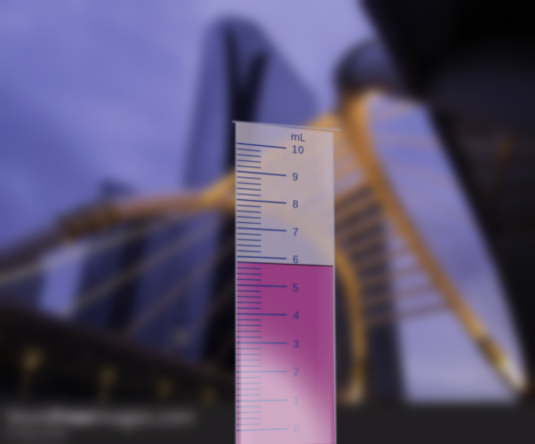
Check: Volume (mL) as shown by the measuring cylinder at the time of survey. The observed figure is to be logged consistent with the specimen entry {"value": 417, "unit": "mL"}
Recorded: {"value": 5.8, "unit": "mL"}
